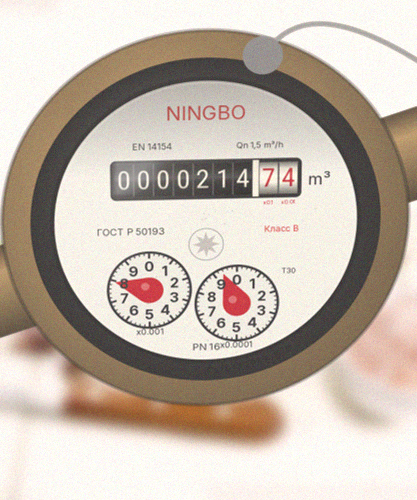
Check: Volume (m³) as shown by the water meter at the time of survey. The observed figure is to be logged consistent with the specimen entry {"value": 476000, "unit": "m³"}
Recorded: {"value": 214.7479, "unit": "m³"}
